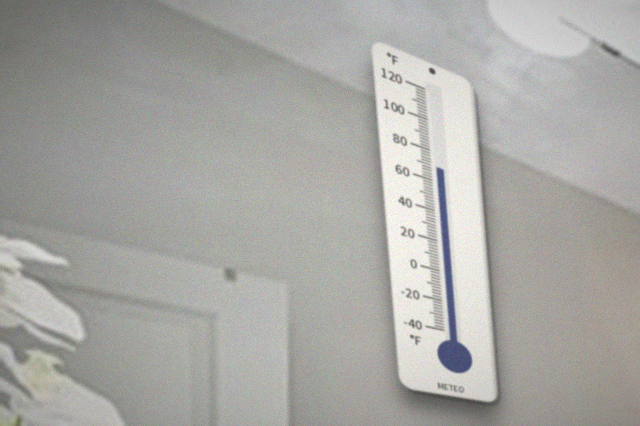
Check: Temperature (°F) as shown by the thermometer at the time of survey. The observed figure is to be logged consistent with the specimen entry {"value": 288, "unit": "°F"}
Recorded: {"value": 70, "unit": "°F"}
